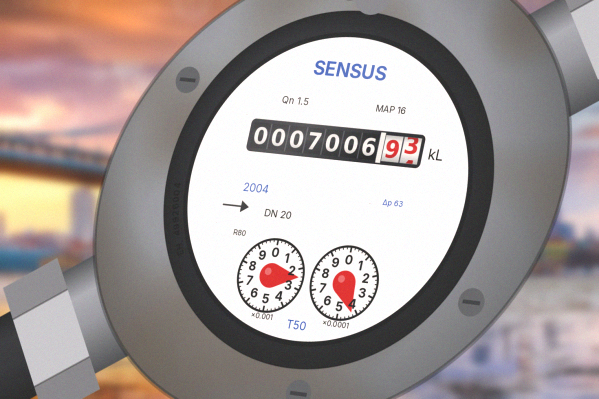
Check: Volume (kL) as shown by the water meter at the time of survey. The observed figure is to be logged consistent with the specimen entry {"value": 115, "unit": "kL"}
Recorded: {"value": 7006.9324, "unit": "kL"}
